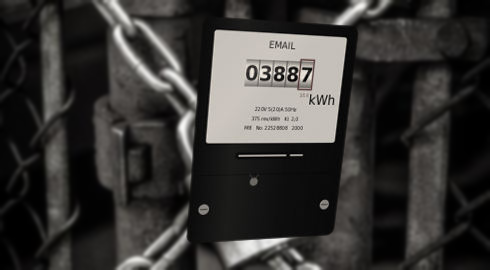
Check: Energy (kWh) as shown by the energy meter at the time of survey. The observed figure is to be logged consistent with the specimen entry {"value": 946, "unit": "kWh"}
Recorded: {"value": 388.7, "unit": "kWh"}
